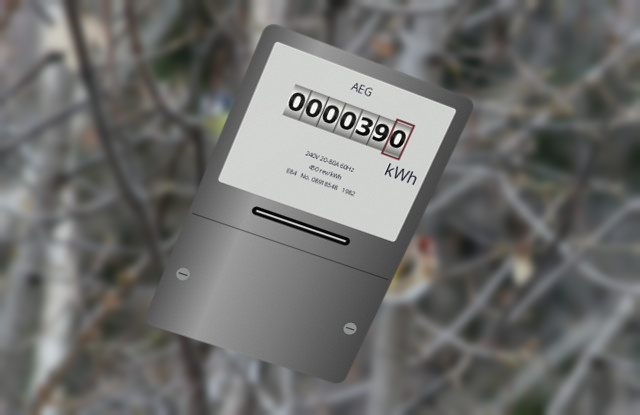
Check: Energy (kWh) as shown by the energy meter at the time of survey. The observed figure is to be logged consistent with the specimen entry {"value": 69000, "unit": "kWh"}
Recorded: {"value": 39.0, "unit": "kWh"}
